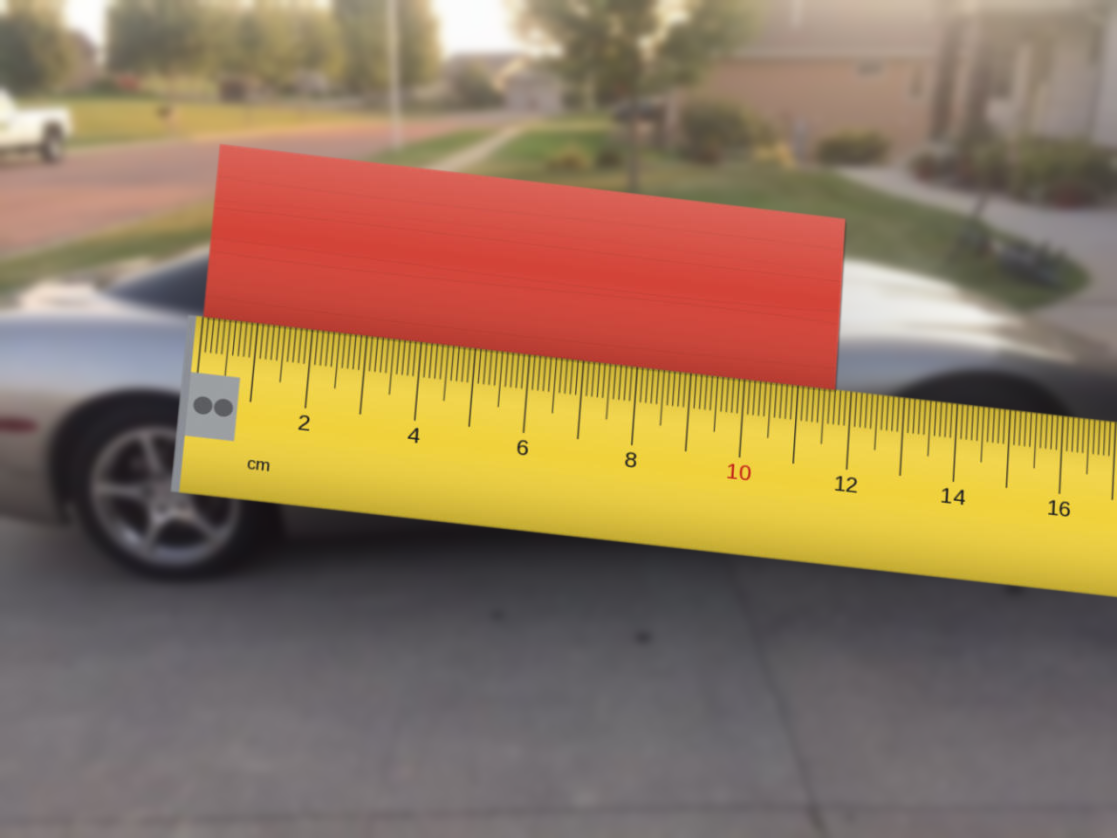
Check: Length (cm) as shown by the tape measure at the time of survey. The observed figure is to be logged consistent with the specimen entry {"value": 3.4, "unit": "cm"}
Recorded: {"value": 11.7, "unit": "cm"}
